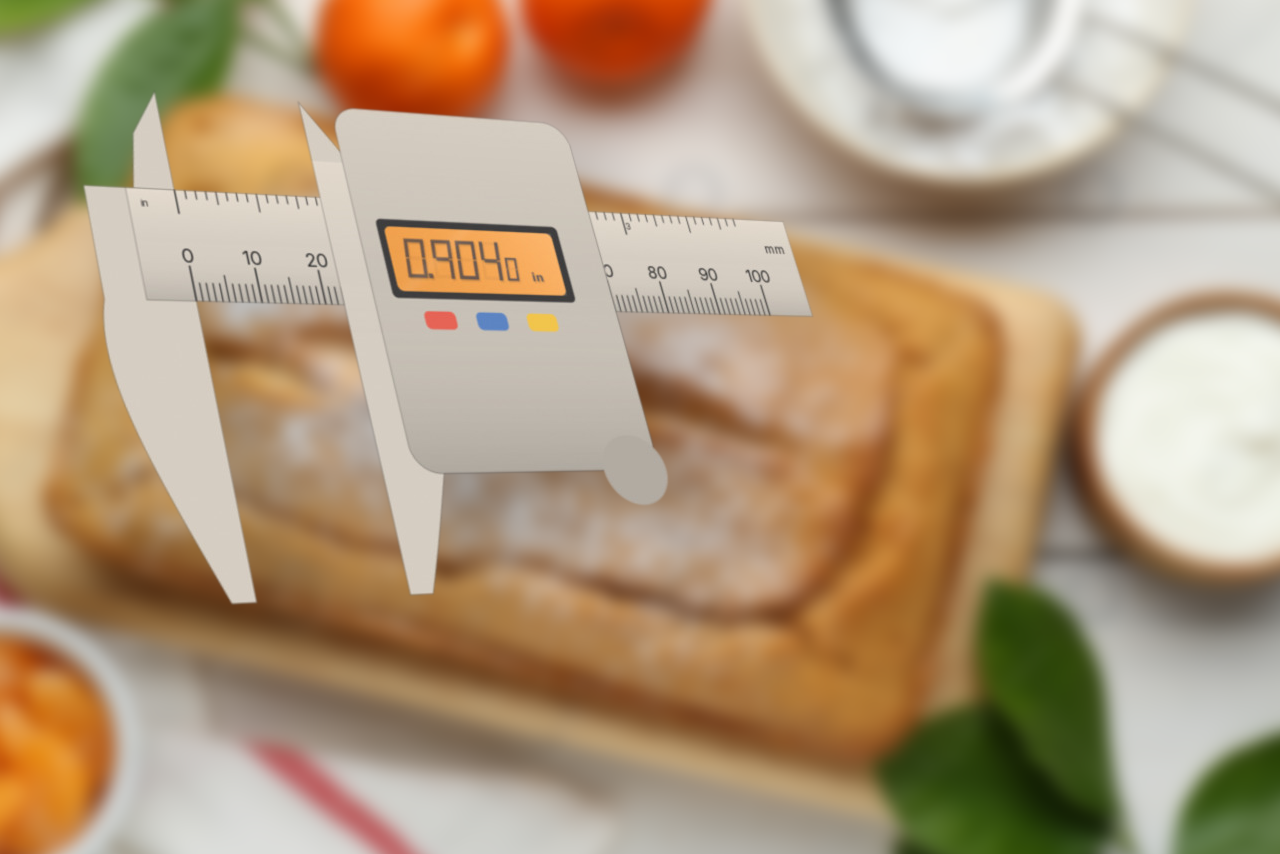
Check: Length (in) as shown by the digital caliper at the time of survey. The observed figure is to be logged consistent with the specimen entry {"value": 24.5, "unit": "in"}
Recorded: {"value": 0.9040, "unit": "in"}
